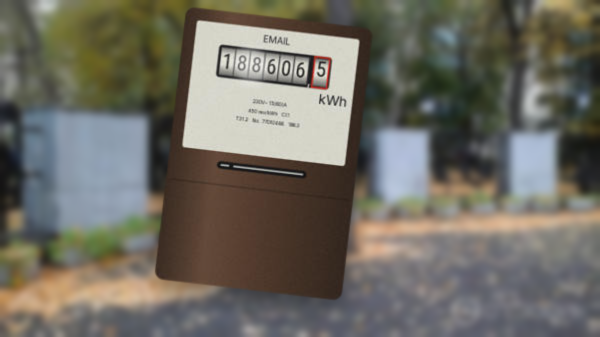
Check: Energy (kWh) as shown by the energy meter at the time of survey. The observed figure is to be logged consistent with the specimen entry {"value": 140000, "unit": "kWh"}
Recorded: {"value": 188606.5, "unit": "kWh"}
